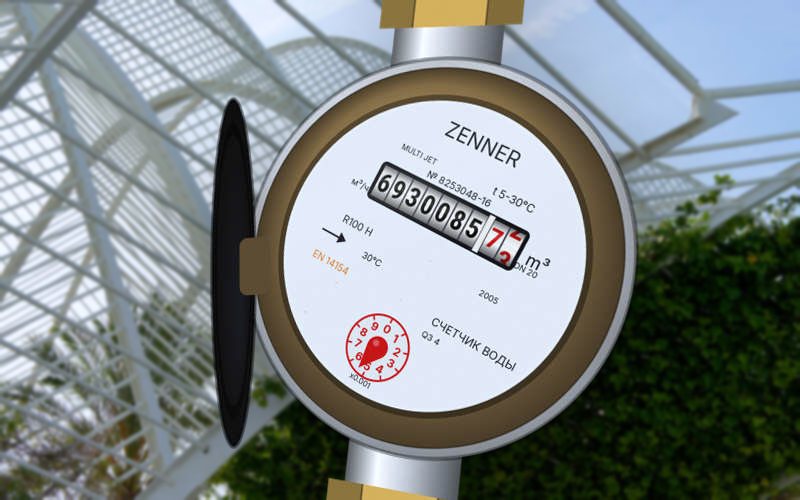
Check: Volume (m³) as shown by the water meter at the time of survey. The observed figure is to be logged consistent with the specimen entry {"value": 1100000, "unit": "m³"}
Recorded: {"value": 6930085.725, "unit": "m³"}
